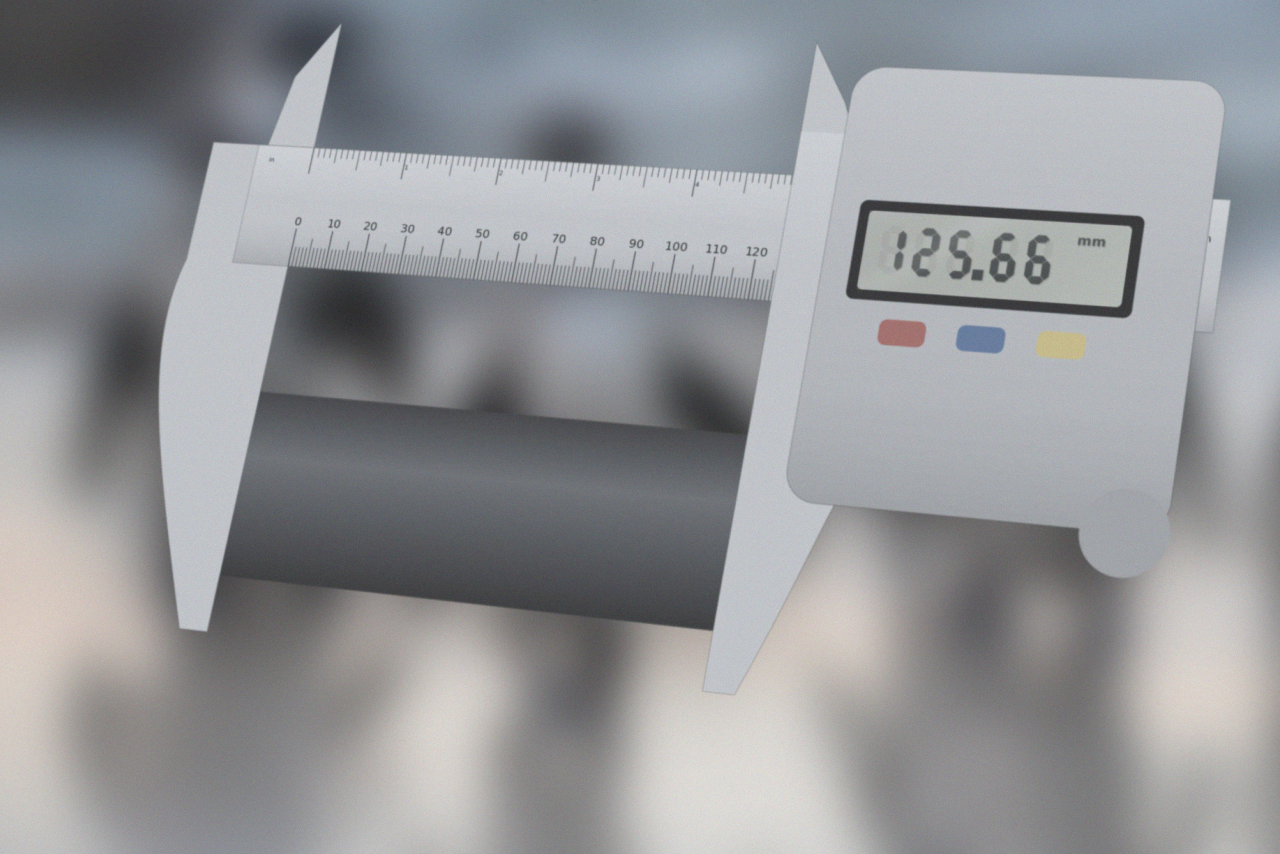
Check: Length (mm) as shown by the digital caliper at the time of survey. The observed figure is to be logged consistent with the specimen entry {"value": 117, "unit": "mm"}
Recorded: {"value": 125.66, "unit": "mm"}
